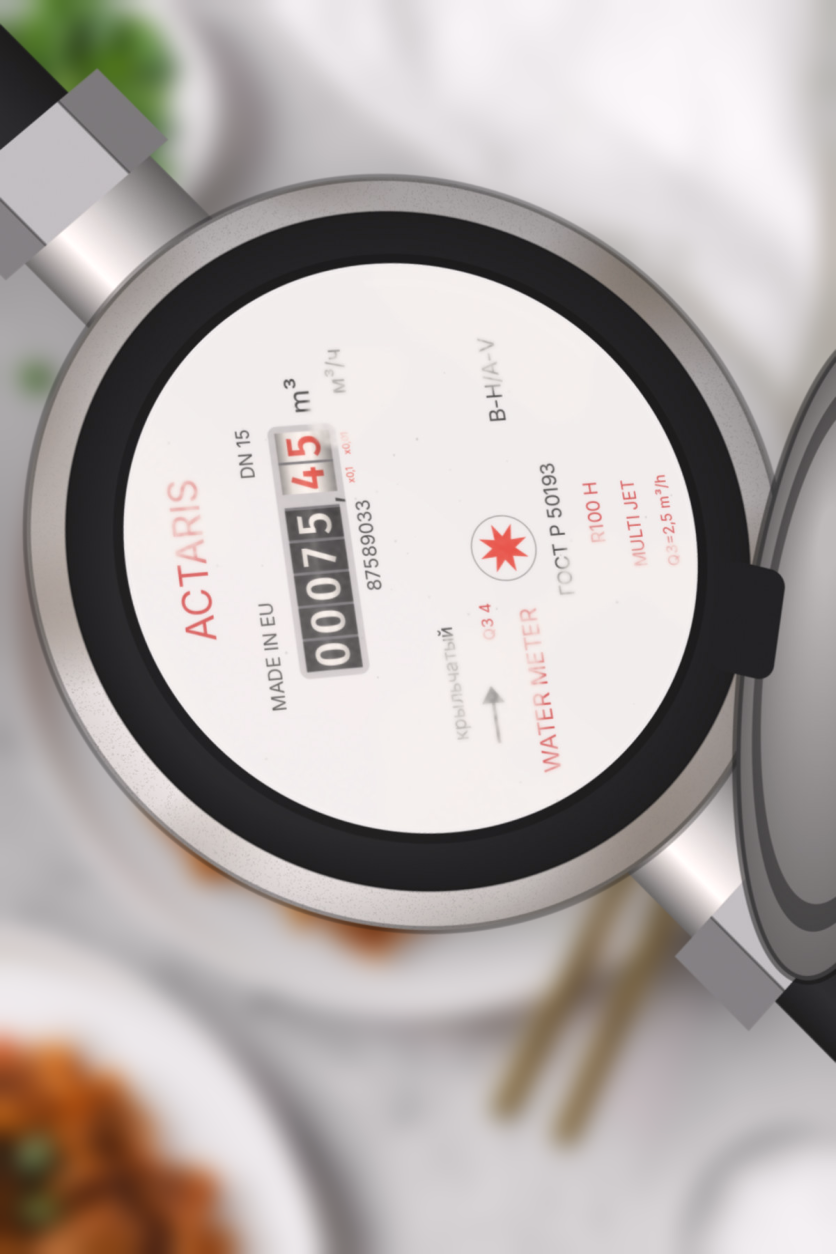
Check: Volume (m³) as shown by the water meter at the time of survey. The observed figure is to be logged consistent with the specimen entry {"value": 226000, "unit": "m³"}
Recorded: {"value": 75.45, "unit": "m³"}
